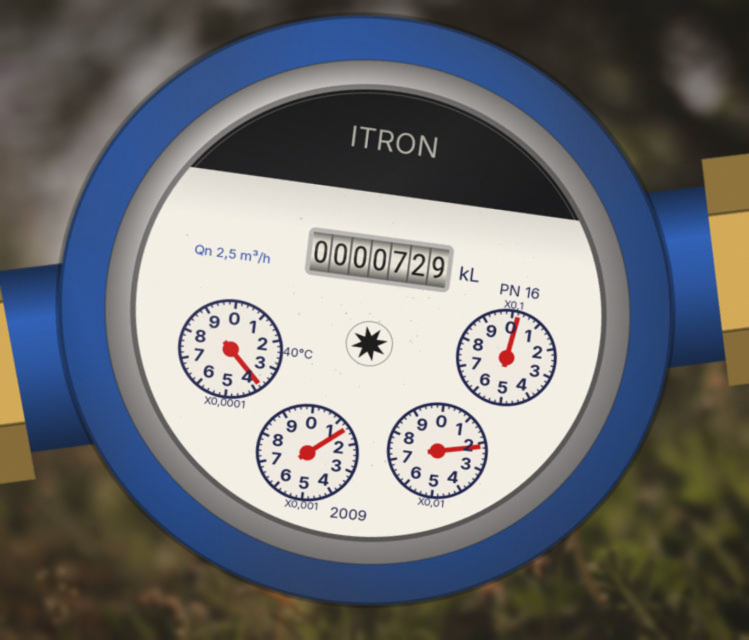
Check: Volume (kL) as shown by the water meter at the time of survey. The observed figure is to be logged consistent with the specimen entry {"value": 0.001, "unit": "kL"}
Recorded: {"value": 729.0213, "unit": "kL"}
